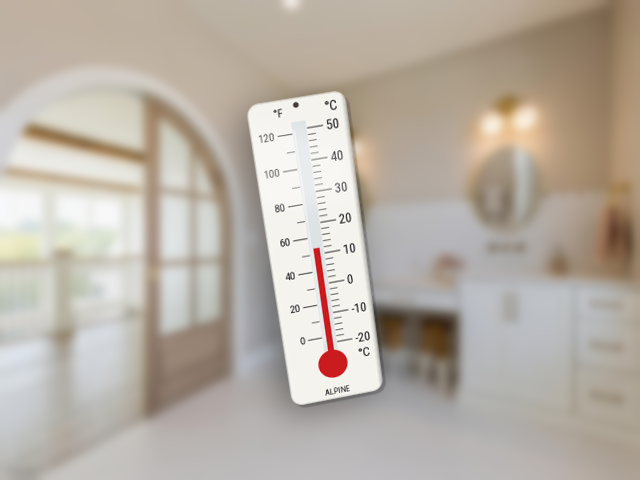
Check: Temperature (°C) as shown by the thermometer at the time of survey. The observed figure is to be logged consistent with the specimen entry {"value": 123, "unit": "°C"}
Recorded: {"value": 12, "unit": "°C"}
